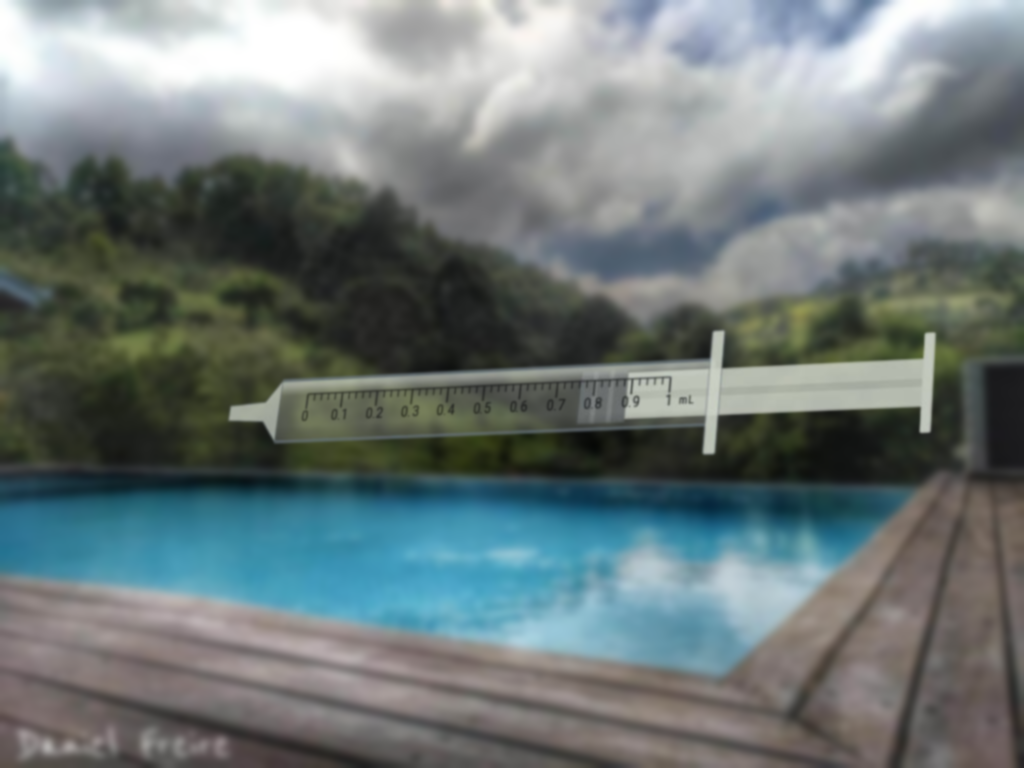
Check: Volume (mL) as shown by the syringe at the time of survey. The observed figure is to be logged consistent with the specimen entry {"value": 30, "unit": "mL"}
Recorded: {"value": 0.76, "unit": "mL"}
